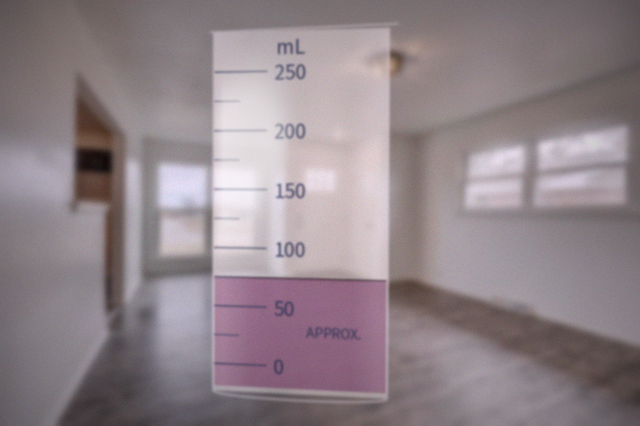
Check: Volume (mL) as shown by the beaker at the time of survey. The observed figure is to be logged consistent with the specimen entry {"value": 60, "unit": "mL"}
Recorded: {"value": 75, "unit": "mL"}
